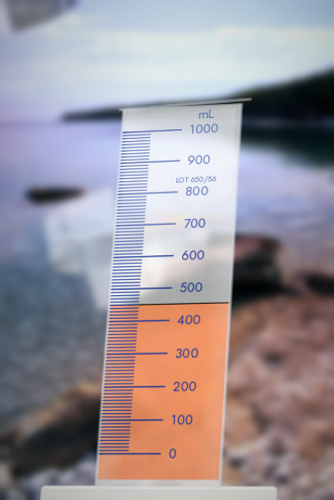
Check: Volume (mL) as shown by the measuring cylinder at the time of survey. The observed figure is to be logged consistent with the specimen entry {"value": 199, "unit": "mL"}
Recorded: {"value": 450, "unit": "mL"}
